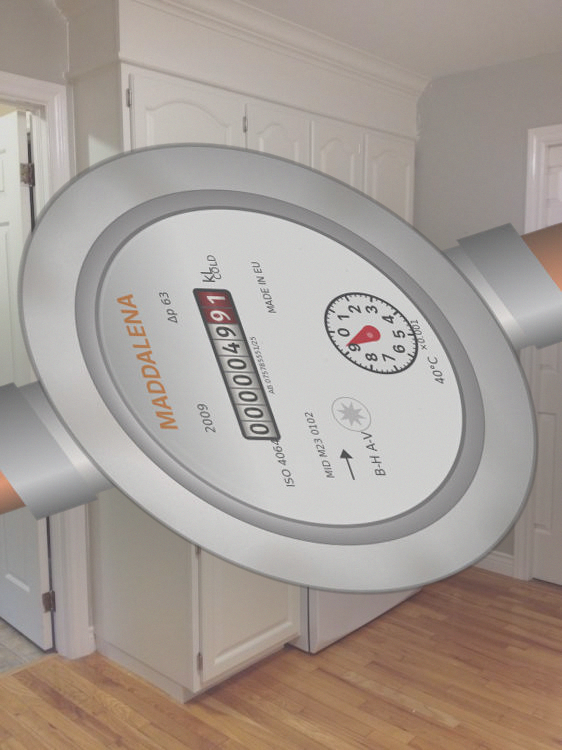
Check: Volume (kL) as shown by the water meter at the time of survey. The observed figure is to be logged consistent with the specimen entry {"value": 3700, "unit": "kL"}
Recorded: {"value": 49.909, "unit": "kL"}
